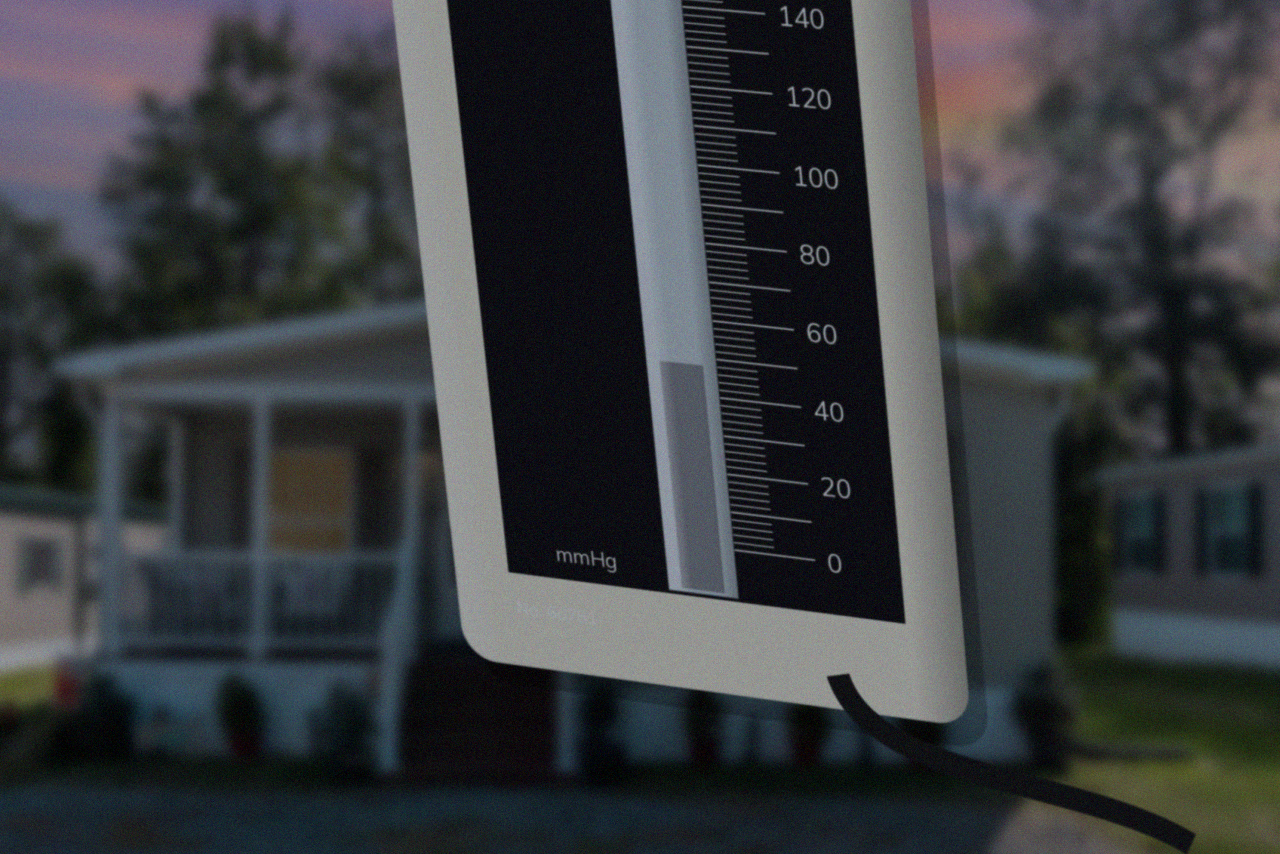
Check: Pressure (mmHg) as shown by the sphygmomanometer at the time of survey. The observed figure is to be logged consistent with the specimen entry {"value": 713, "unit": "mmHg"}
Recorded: {"value": 48, "unit": "mmHg"}
